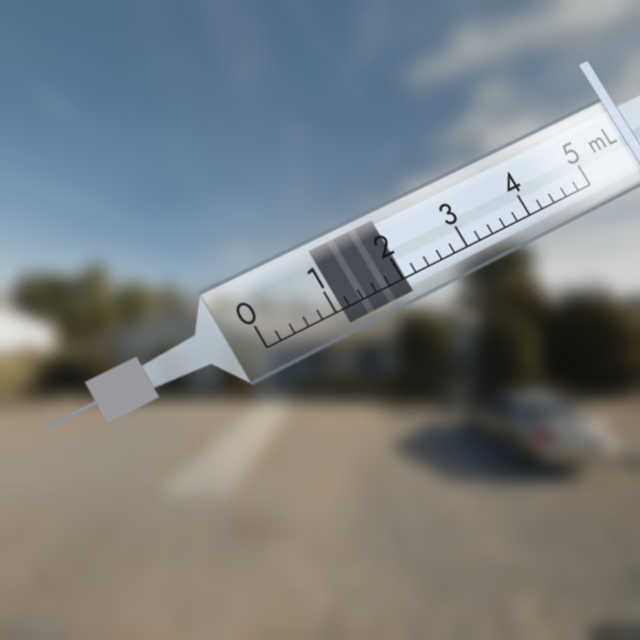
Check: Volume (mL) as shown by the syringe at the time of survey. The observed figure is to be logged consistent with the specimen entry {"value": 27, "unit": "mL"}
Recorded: {"value": 1.1, "unit": "mL"}
